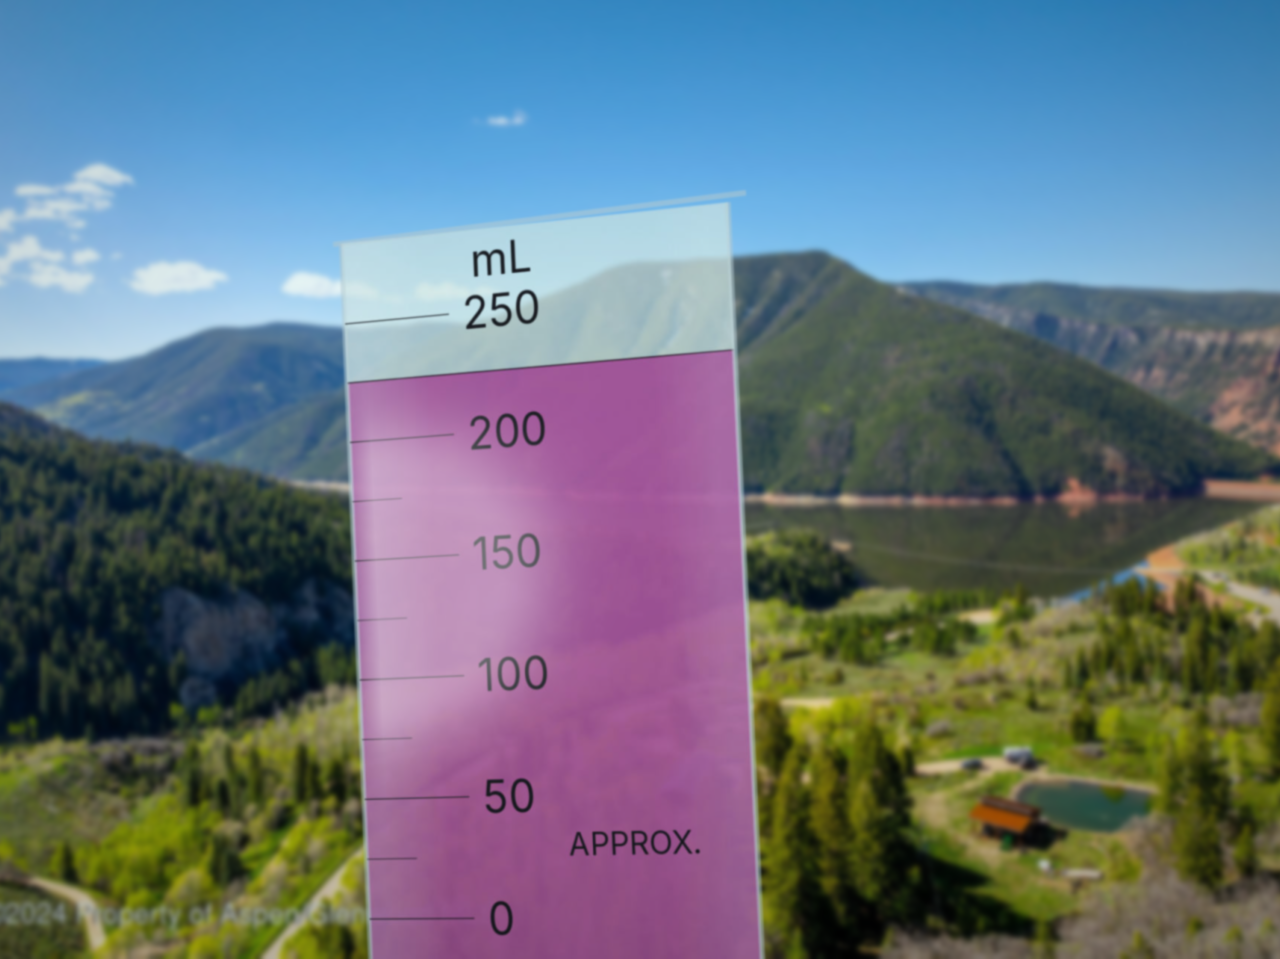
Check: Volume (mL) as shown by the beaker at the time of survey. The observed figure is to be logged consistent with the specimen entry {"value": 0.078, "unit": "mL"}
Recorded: {"value": 225, "unit": "mL"}
